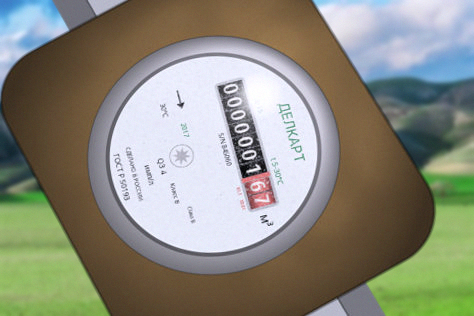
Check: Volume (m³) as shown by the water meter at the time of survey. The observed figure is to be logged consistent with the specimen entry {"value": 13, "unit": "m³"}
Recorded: {"value": 1.67, "unit": "m³"}
